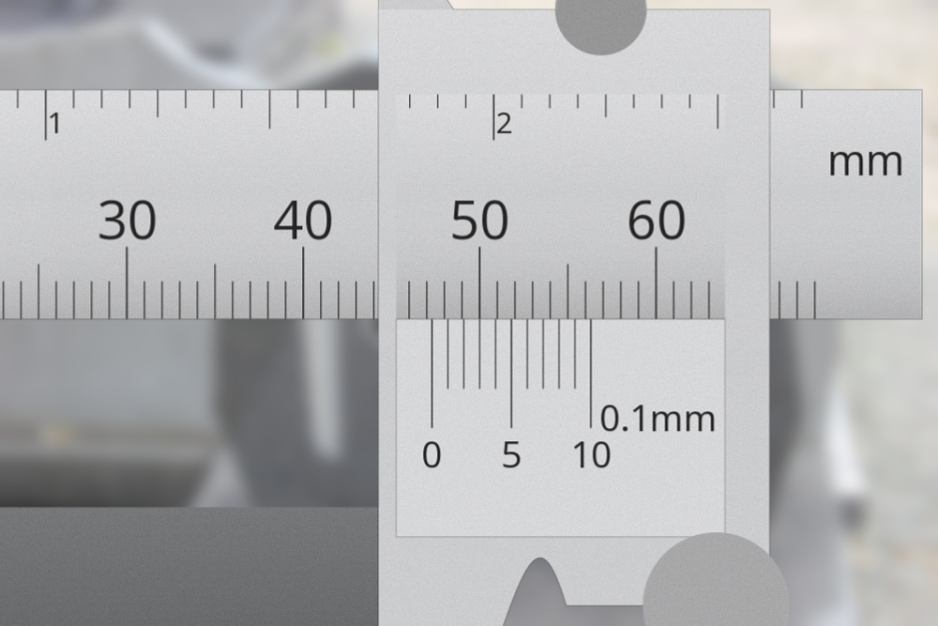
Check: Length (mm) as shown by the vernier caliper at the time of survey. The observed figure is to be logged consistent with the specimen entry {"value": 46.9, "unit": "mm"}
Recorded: {"value": 47.3, "unit": "mm"}
